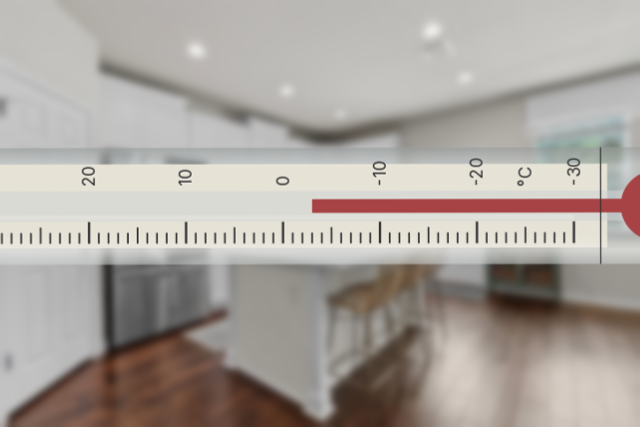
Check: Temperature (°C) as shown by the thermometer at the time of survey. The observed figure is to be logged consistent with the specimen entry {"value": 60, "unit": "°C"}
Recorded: {"value": -3, "unit": "°C"}
